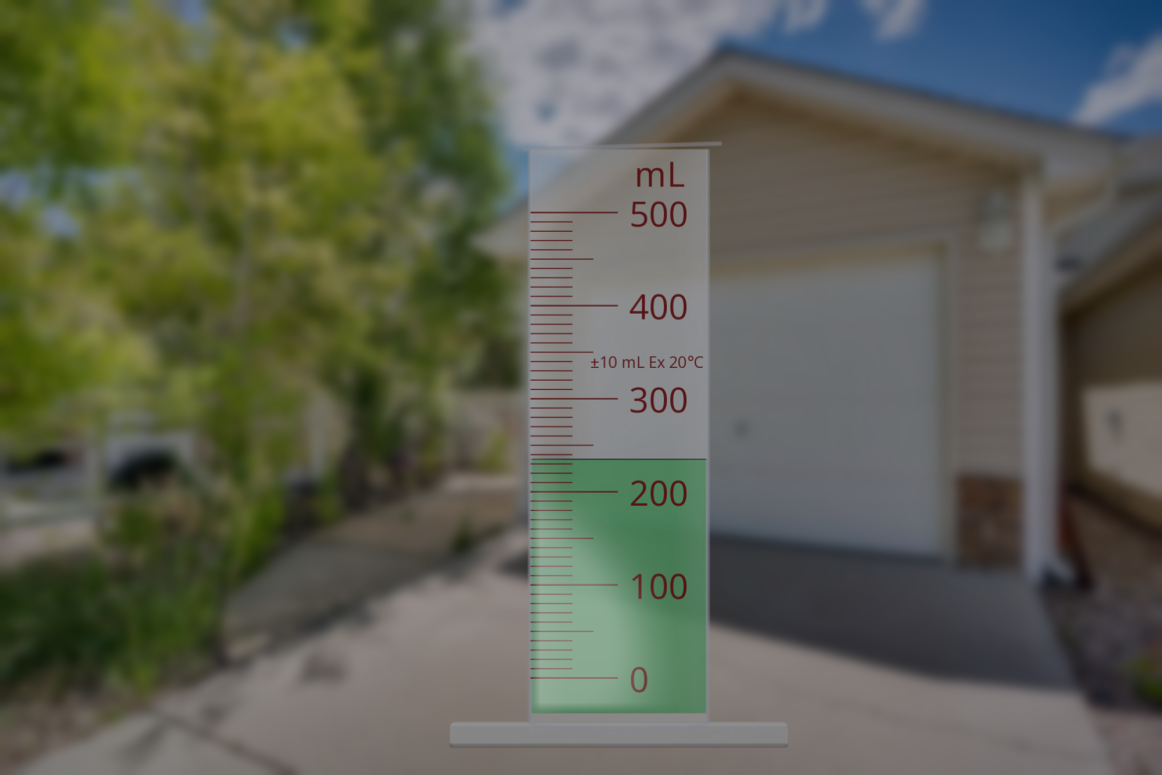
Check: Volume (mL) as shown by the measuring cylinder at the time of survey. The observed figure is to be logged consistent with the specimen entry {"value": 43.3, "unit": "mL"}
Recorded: {"value": 235, "unit": "mL"}
